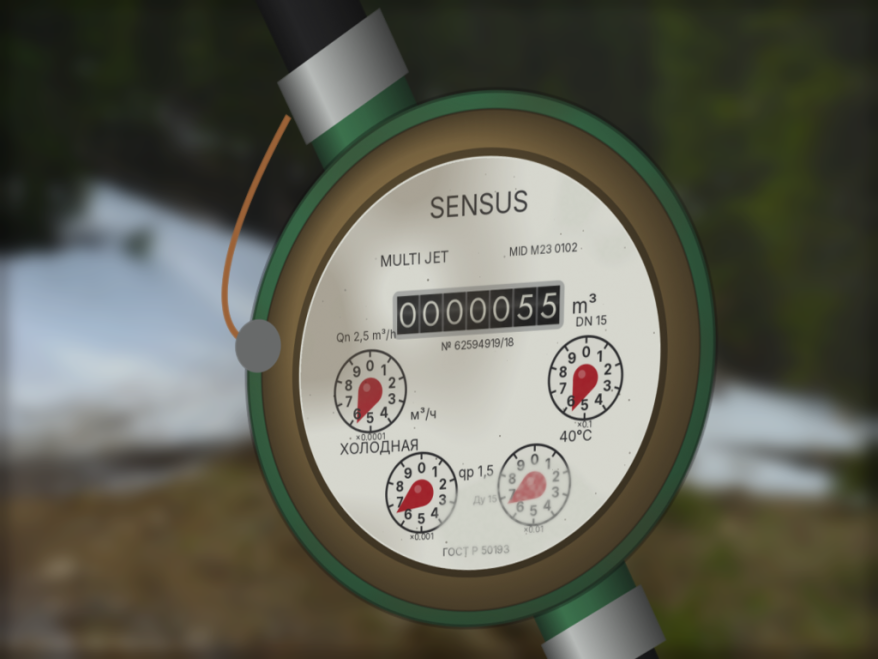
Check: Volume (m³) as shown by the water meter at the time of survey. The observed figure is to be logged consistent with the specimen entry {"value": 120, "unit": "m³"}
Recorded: {"value": 55.5665, "unit": "m³"}
